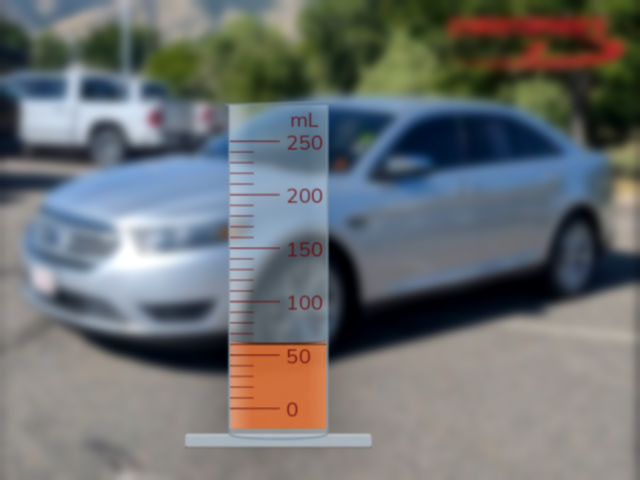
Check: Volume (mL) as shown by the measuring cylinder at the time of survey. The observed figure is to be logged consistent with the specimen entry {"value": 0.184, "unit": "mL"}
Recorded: {"value": 60, "unit": "mL"}
